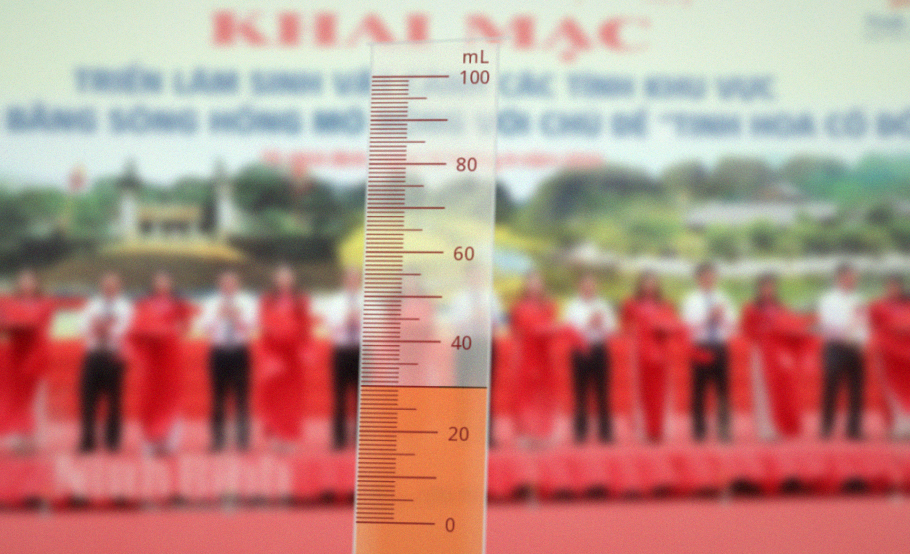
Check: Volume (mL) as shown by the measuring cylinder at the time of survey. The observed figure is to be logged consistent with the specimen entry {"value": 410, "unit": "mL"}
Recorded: {"value": 30, "unit": "mL"}
